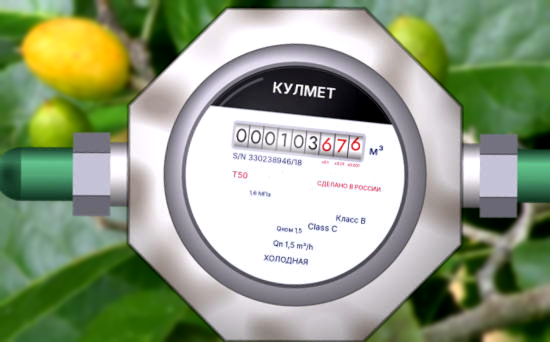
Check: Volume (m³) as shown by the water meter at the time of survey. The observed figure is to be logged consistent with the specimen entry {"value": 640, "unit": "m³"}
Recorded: {"value": 103.676, "unit": "m³"}
